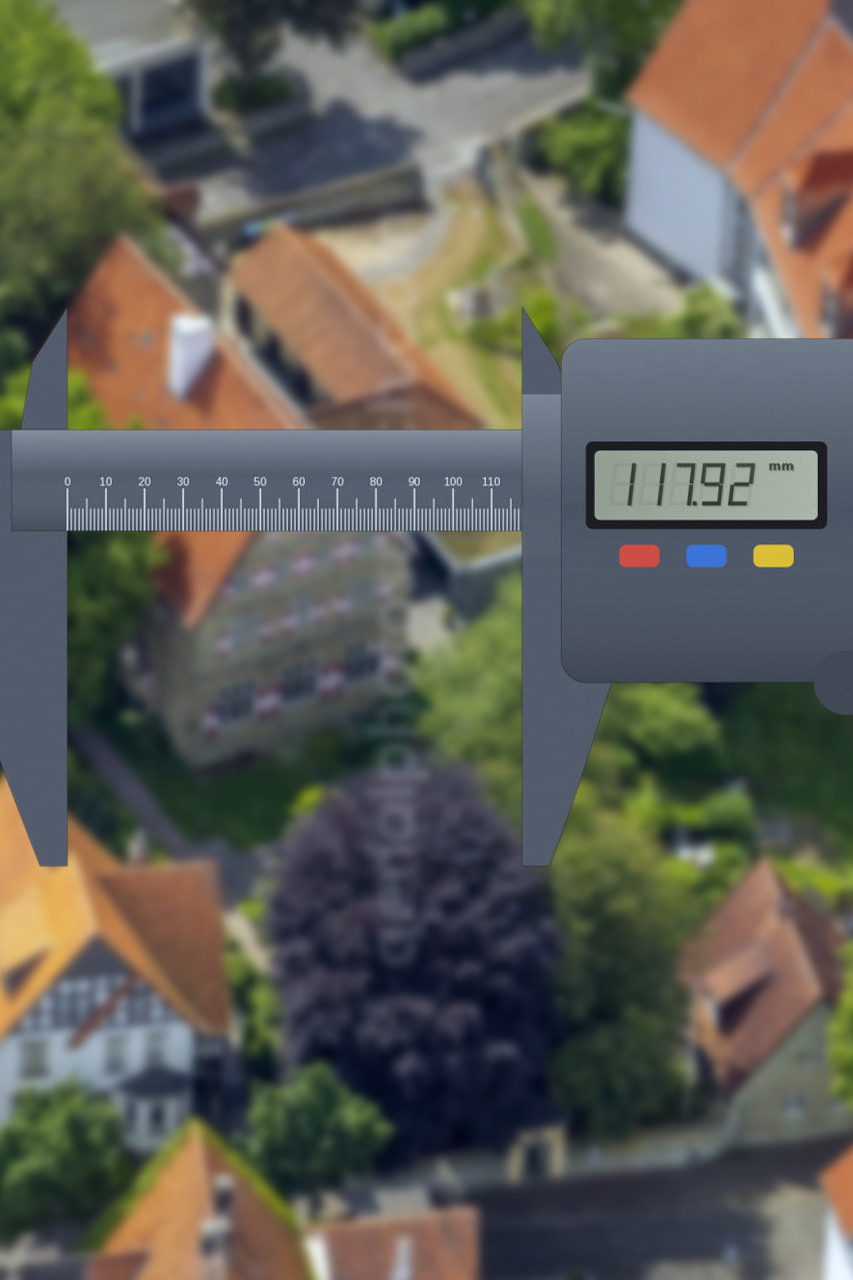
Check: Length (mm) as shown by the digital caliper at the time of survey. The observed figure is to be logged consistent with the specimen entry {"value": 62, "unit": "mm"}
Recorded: {"value": 117.92, "unit": "mm"}
